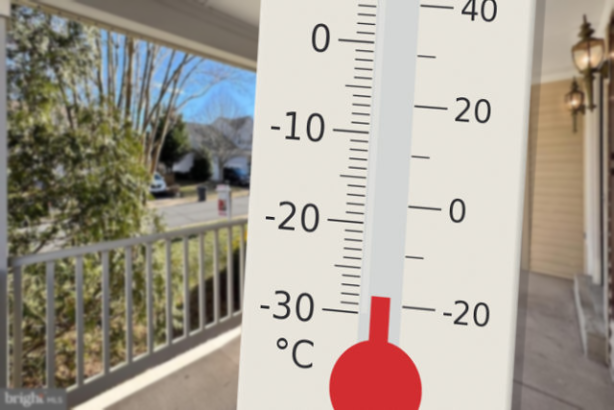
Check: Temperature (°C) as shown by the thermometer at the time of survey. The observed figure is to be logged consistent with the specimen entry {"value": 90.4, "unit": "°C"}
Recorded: {"value": -28, "unit": "°C"}
